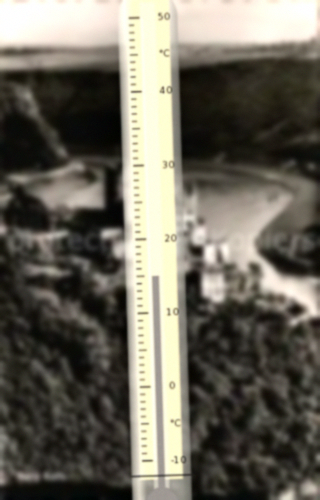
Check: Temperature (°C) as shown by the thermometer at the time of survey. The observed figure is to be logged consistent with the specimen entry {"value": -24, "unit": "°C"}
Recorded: {"value": 15, "unit": "°C"}
